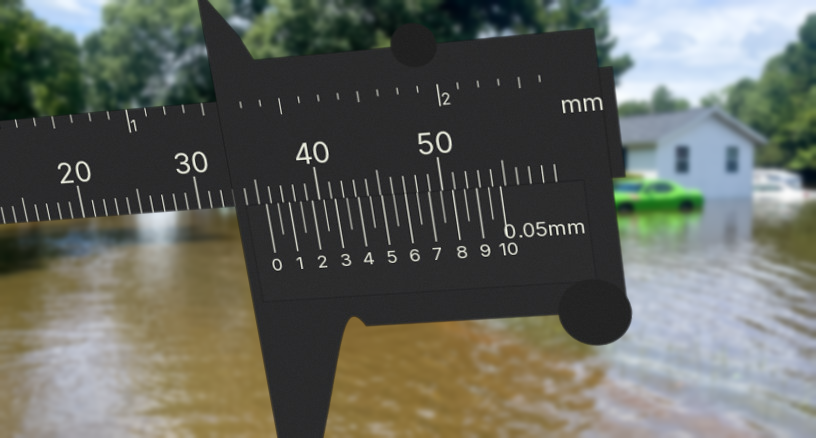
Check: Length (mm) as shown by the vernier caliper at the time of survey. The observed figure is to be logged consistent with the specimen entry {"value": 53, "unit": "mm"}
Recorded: {"value": 35.6, "unit": "mm"}
